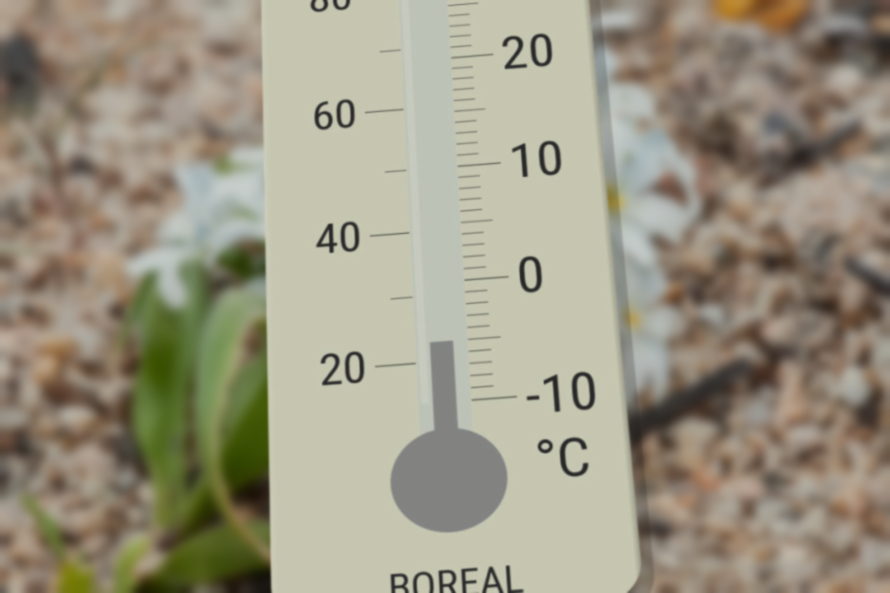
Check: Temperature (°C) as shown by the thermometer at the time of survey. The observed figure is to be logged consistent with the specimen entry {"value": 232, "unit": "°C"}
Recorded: {"value": -5, "unit": "°C"}
